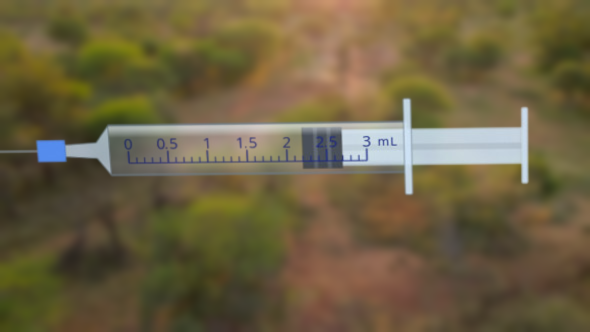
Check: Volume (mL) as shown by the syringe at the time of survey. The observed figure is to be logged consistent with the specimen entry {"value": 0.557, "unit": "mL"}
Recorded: {"value": 2.2, "unit": "mL"}
